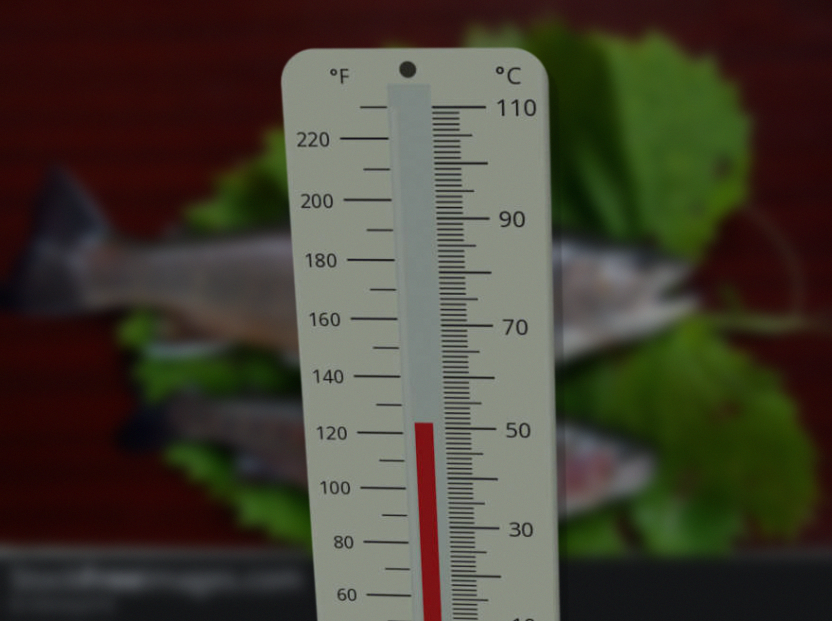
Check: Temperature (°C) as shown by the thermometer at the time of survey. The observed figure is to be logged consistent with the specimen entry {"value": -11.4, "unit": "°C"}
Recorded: {"value": 51, "unit": "°C"}
